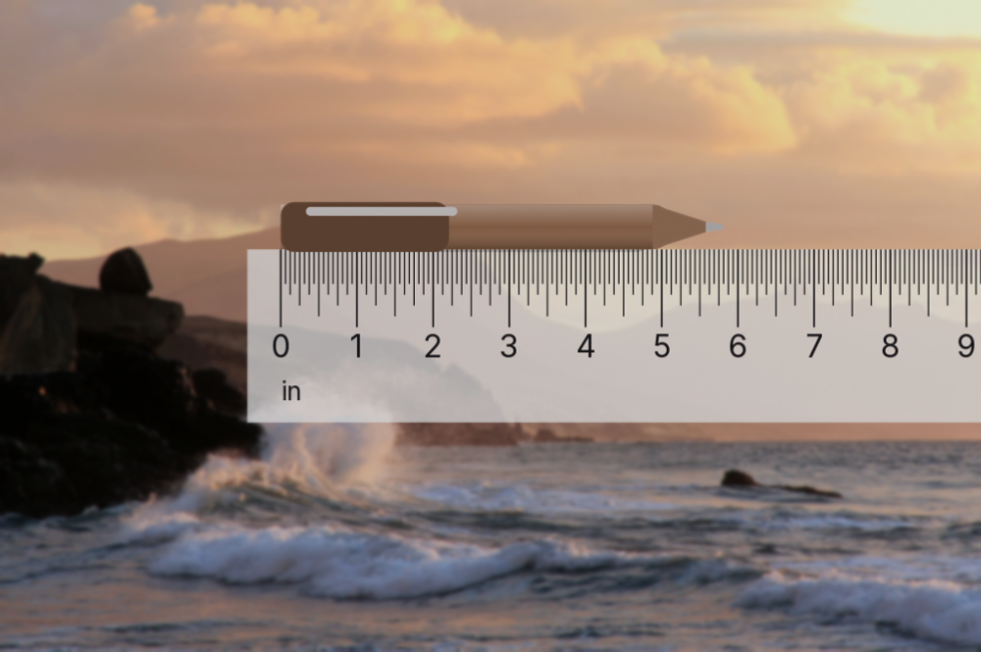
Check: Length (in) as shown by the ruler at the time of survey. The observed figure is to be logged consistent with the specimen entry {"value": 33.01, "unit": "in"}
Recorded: {"value": 5.8125, "unit": "in"}
